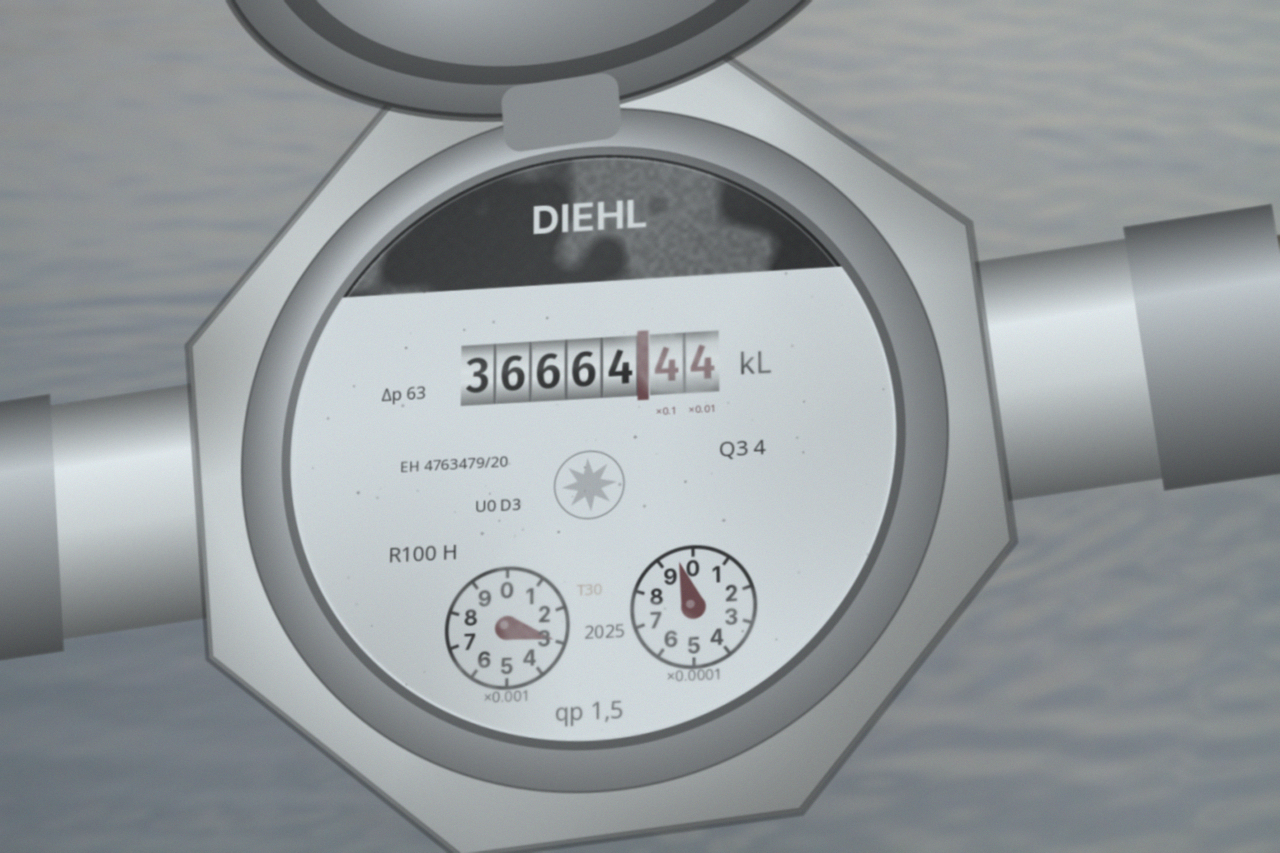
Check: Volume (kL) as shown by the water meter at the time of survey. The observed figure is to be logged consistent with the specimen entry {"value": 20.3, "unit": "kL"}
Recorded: {"value": 36664.4429, "unit": "kL"}
